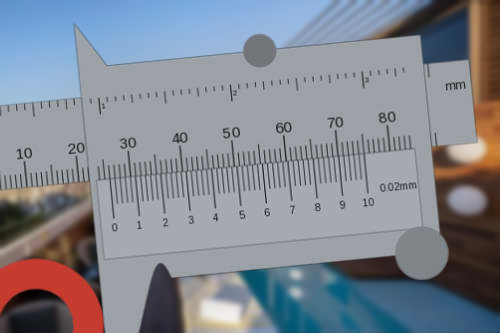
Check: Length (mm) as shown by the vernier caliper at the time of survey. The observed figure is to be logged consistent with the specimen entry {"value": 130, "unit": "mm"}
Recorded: {"value": 26.0, "unit": "mm"}
